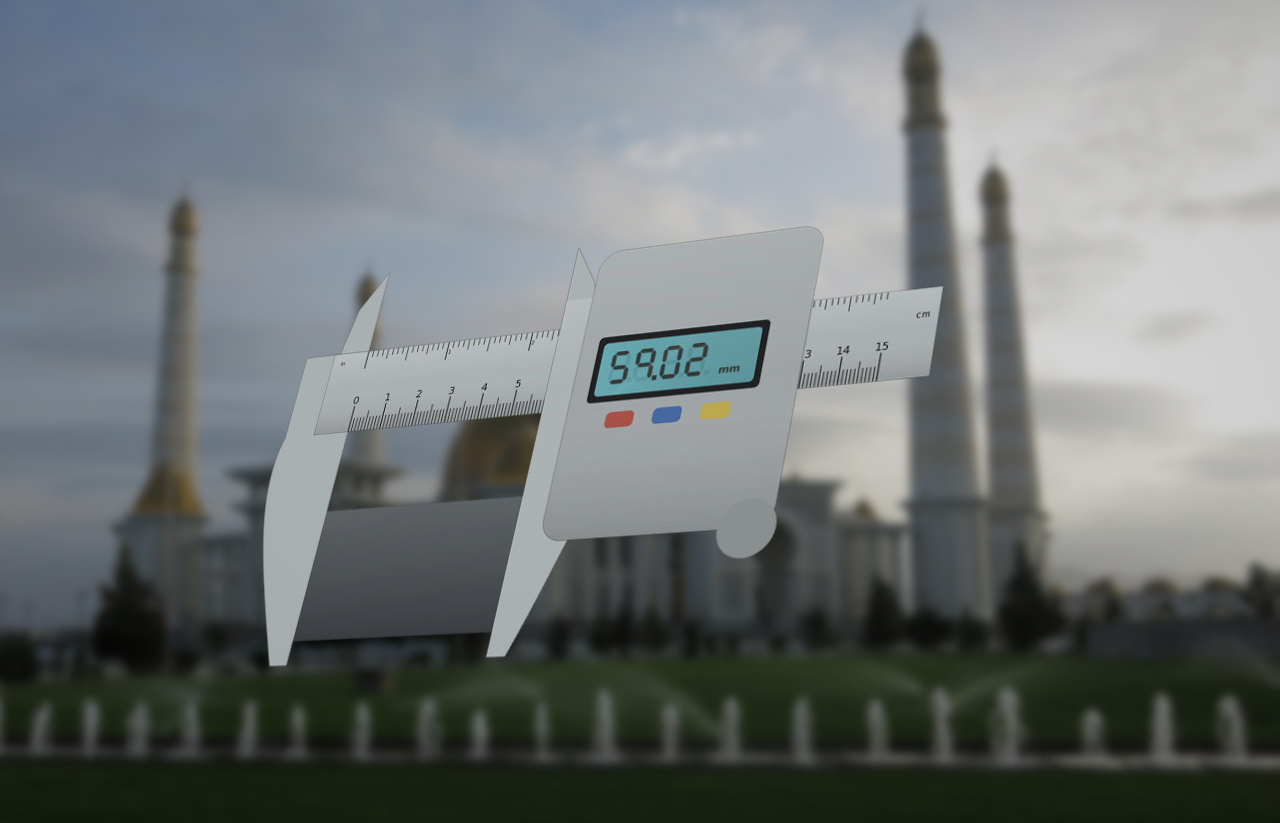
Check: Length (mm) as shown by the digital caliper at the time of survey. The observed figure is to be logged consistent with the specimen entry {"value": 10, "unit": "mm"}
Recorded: {"value": 59.02, "unit": "mm"}
